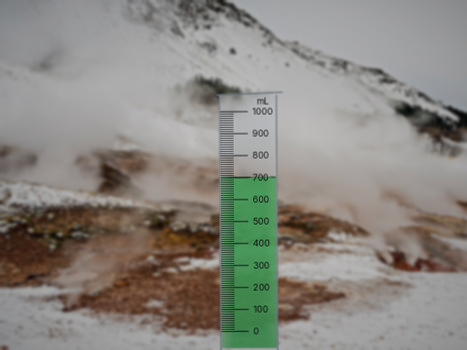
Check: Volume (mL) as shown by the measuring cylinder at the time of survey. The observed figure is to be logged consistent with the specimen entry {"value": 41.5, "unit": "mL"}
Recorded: {"value": 700, "unit": "mL"}
